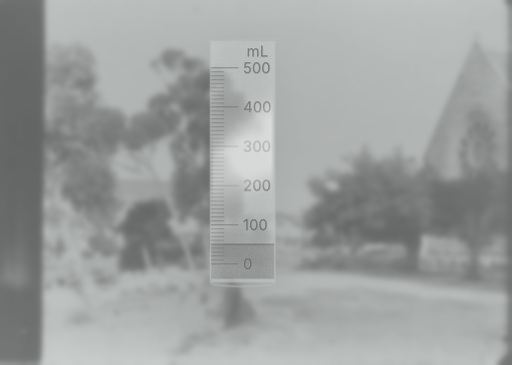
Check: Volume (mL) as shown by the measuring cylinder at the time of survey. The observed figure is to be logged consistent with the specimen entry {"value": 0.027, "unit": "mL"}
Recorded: {"value": 50, "unit": "mL"}
